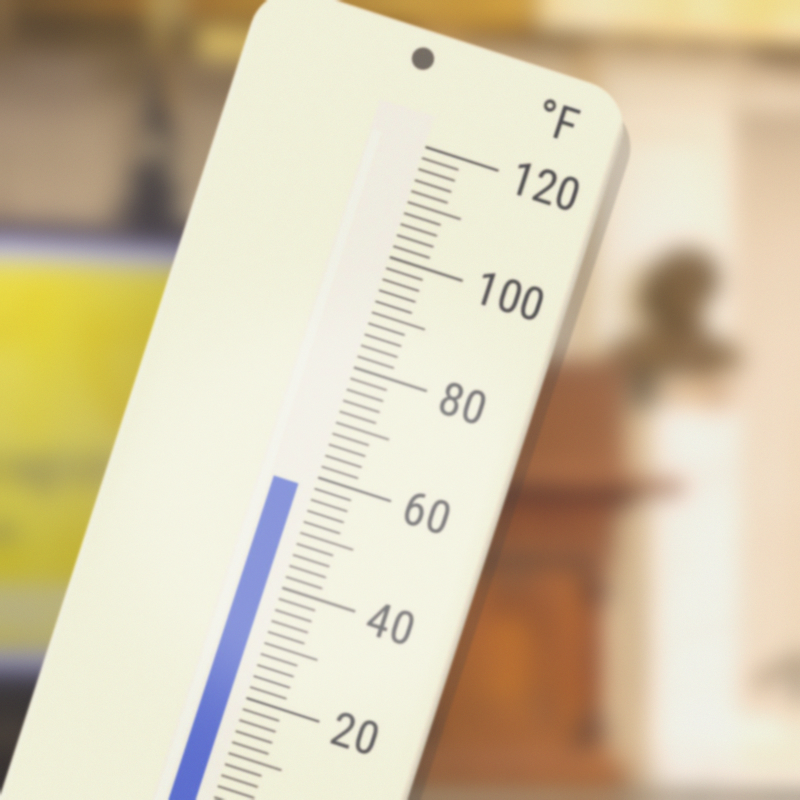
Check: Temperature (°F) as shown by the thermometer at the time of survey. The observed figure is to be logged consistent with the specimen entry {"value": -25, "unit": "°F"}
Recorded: {"value": 58, "unit": "°F"}
